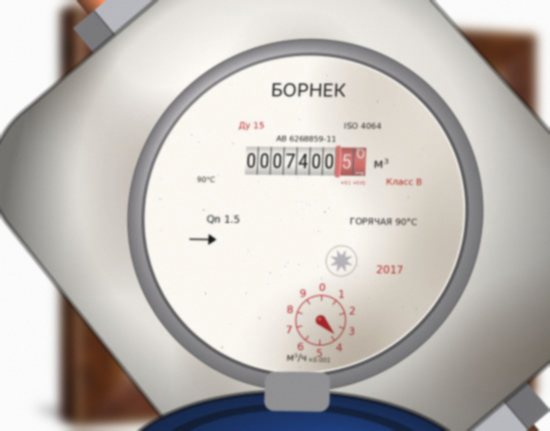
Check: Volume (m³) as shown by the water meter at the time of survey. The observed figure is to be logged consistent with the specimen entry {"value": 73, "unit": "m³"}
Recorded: {"value": 7400.563, "unit": "m³"}
